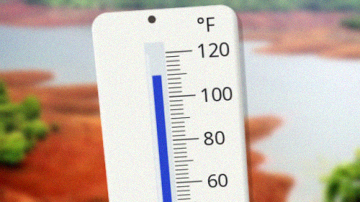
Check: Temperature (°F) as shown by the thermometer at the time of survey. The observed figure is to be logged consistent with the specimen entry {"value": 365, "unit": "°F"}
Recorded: {"value": 110, "unit": "°F"}
